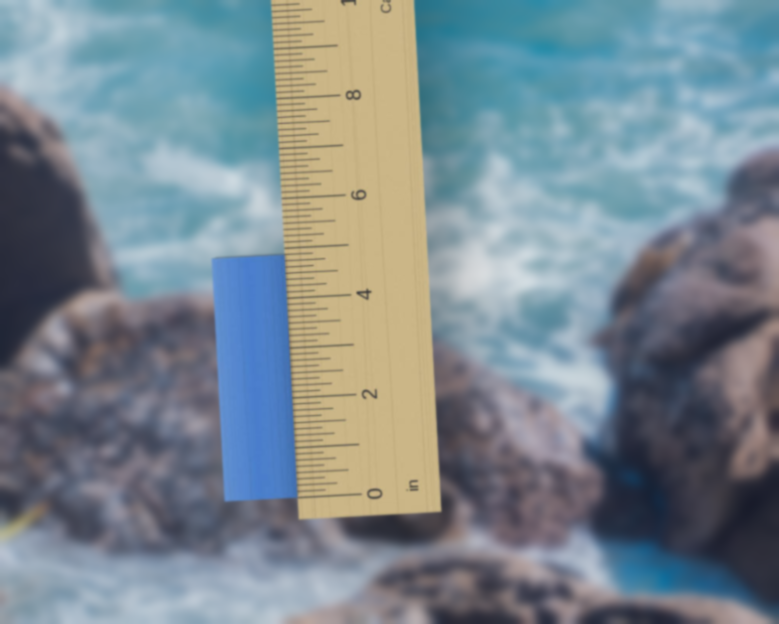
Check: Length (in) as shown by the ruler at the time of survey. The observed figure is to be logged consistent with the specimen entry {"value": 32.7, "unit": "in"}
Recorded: {"value": 4.875, "unit": "in"}
